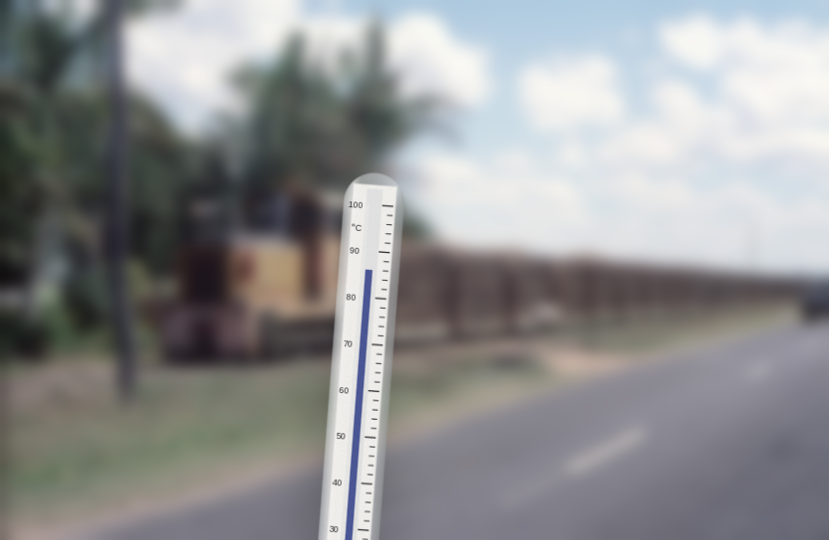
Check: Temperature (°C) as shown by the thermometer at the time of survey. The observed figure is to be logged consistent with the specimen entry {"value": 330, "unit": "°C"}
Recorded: {"value": 86, "unit": "°C"}
